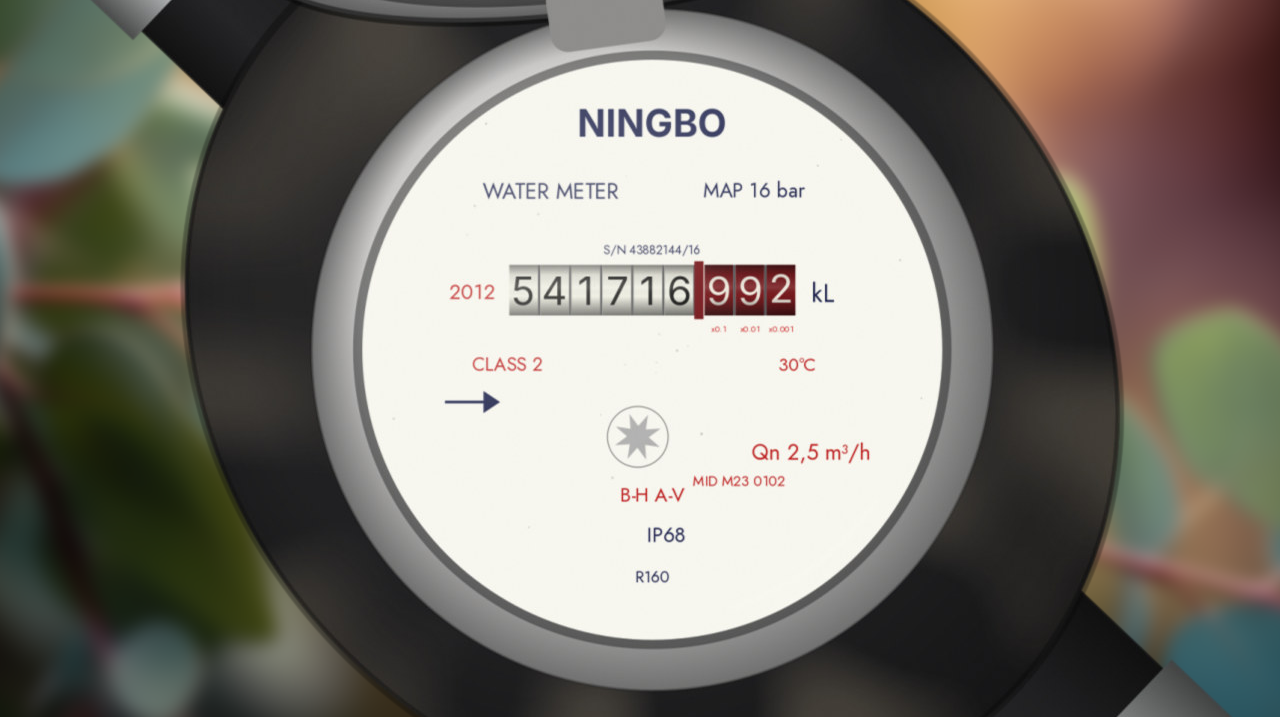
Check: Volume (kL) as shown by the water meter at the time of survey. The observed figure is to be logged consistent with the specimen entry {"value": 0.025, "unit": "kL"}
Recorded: {"value": 541716.992, "unit": "kL"}
